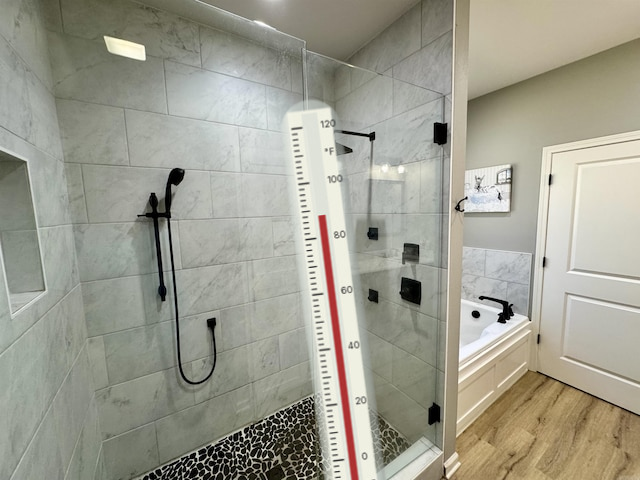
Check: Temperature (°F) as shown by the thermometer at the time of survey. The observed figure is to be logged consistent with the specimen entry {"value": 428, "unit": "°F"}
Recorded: {"value": 88, "unit": "°F"}
